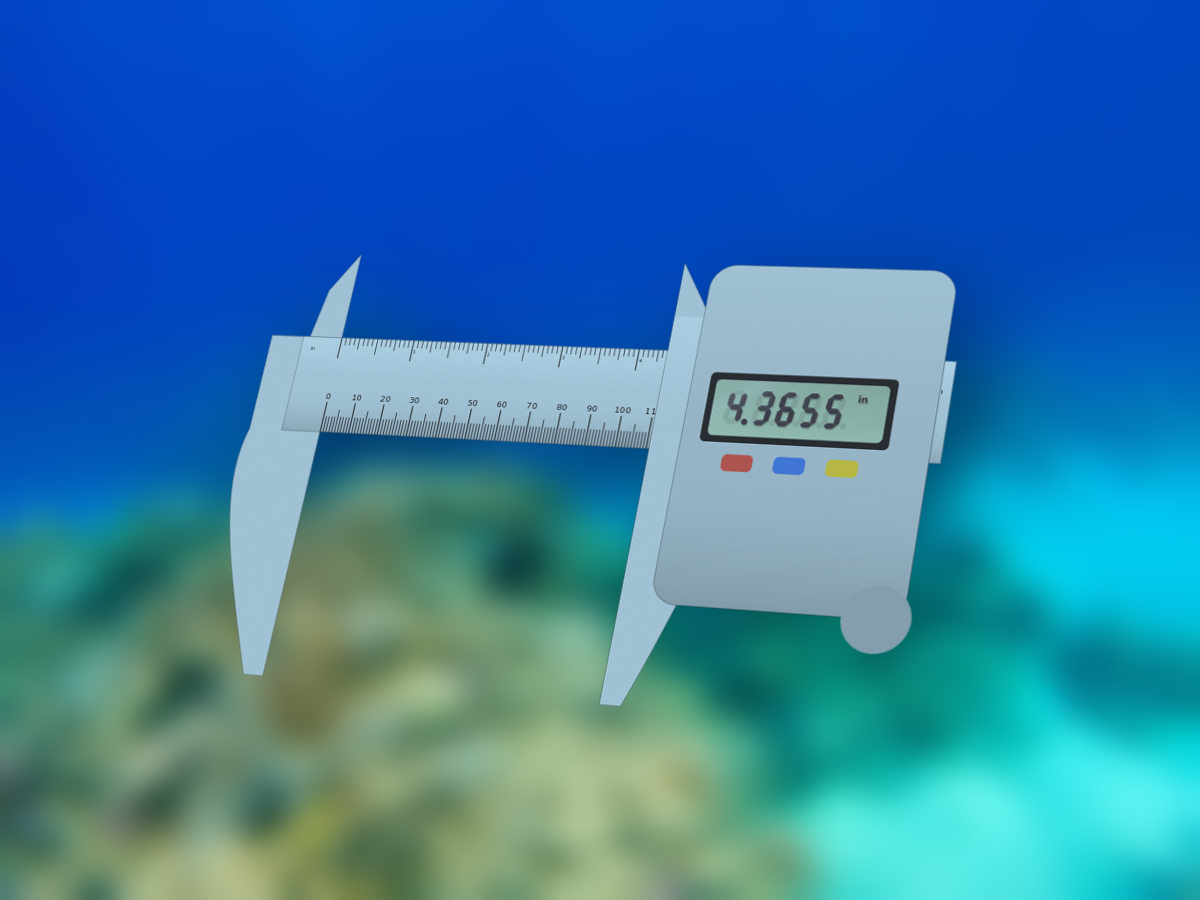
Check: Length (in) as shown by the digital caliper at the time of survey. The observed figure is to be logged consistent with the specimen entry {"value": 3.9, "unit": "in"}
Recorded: {"value": 4.3655, "unit": "in"}
